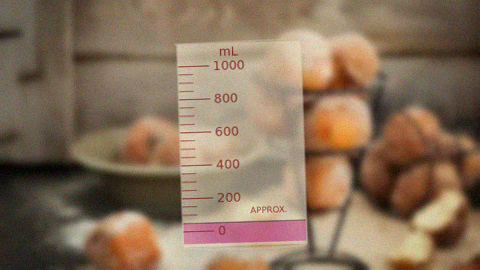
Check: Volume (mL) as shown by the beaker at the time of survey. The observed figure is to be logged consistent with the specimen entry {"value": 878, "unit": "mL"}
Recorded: {"value": 50, "unit": "mL"}
